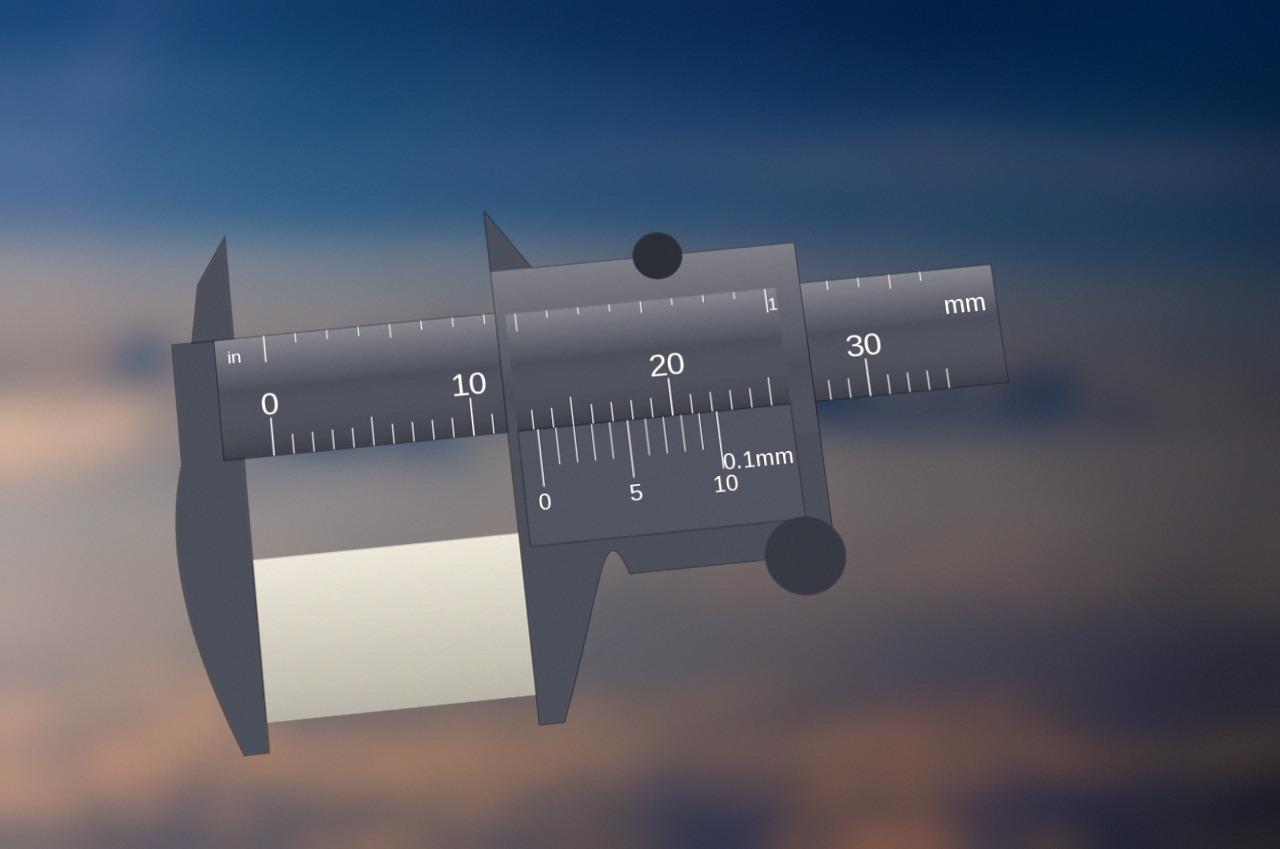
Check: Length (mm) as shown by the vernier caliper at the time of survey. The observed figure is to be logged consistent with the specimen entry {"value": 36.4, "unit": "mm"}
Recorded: {"value": 13.2, "unit": "mm"}
